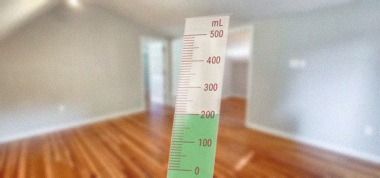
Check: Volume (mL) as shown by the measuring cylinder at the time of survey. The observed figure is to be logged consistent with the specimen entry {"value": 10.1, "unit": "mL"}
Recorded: {"value": 200, "unit": "mL"}
